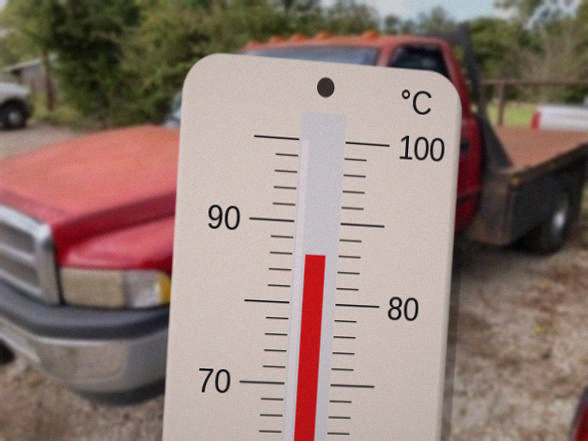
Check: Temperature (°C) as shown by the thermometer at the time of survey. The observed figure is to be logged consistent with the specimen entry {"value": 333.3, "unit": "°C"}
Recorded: {"value": 86, "unit": "°C"}
